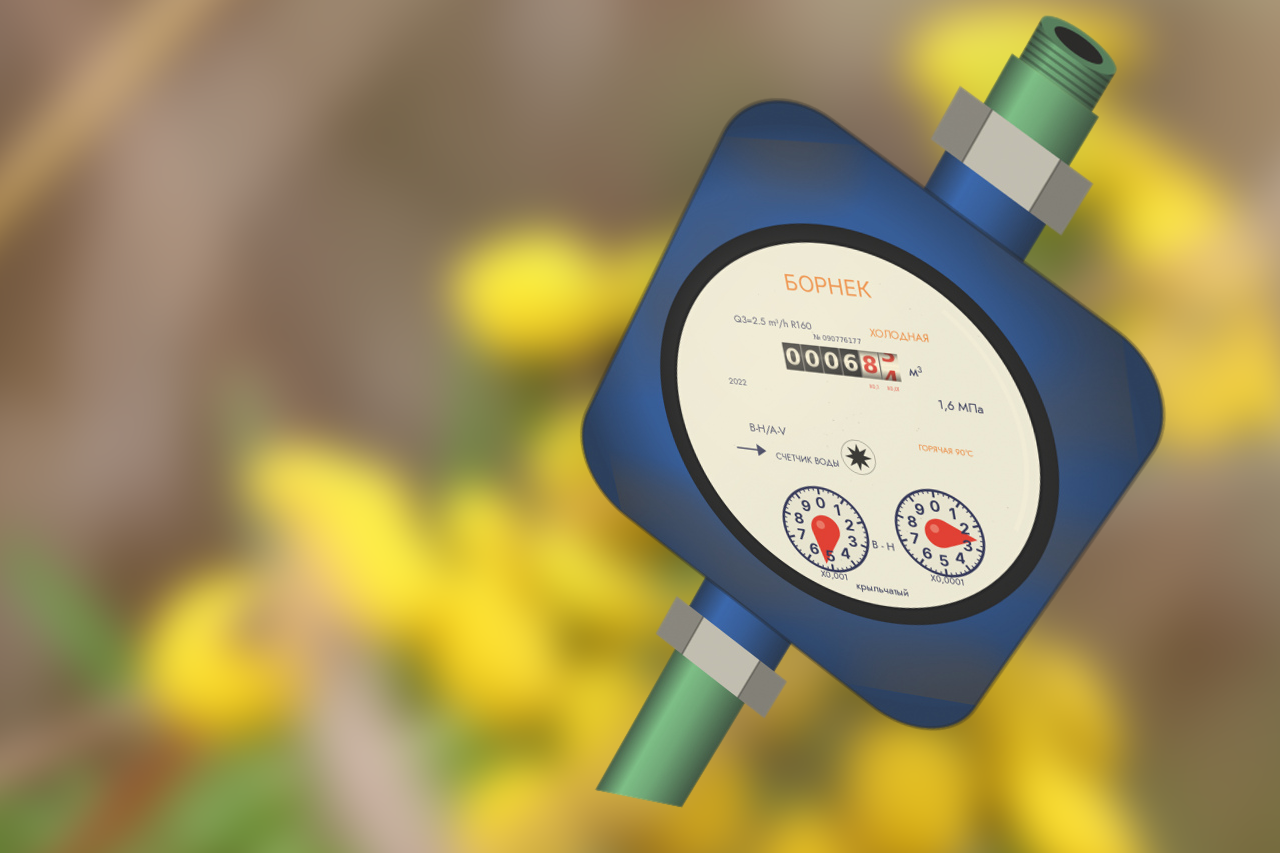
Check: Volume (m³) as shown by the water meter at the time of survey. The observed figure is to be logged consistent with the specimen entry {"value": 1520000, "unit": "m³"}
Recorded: {"value": 6.8352, "unit": "m³"}
